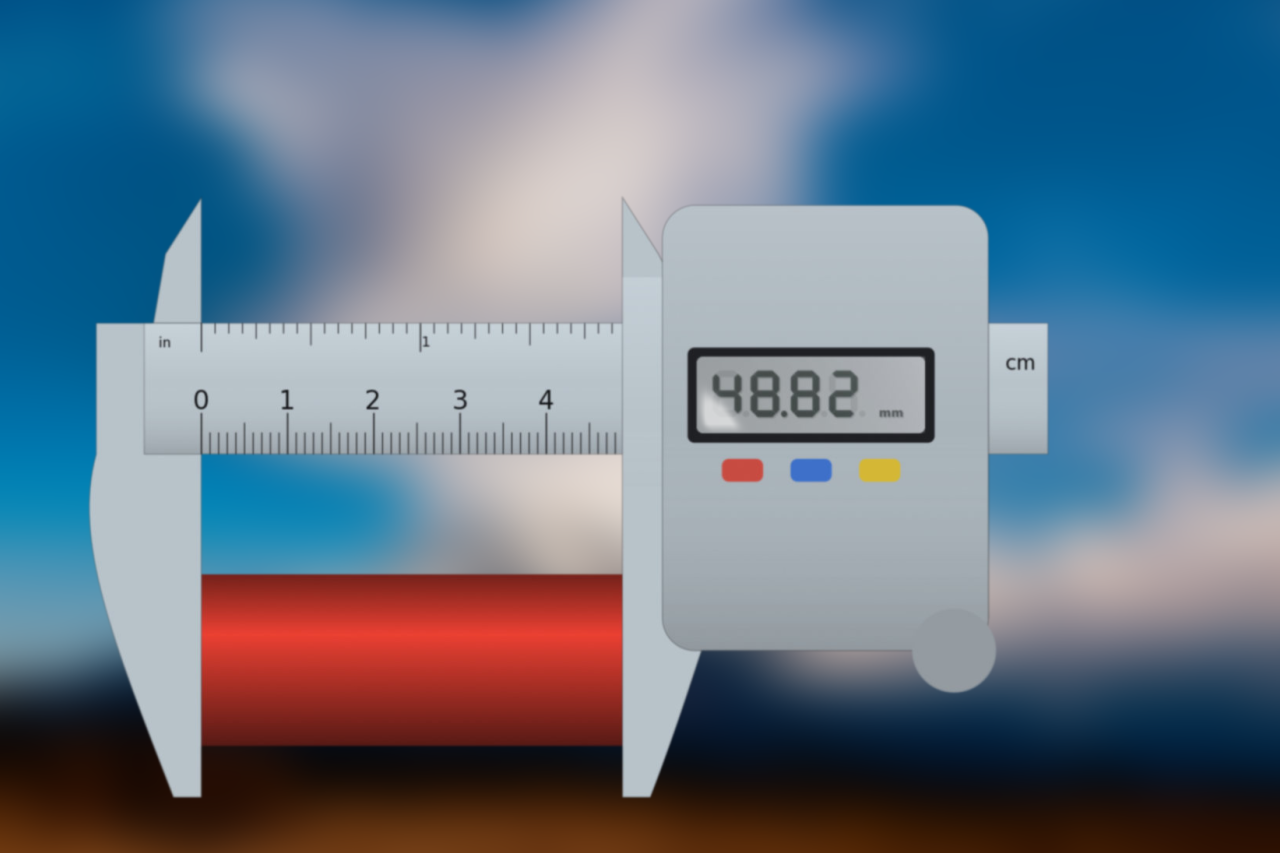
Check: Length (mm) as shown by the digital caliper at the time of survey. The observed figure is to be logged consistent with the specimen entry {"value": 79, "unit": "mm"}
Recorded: {"value": 48.82, "unit": "mm"}
